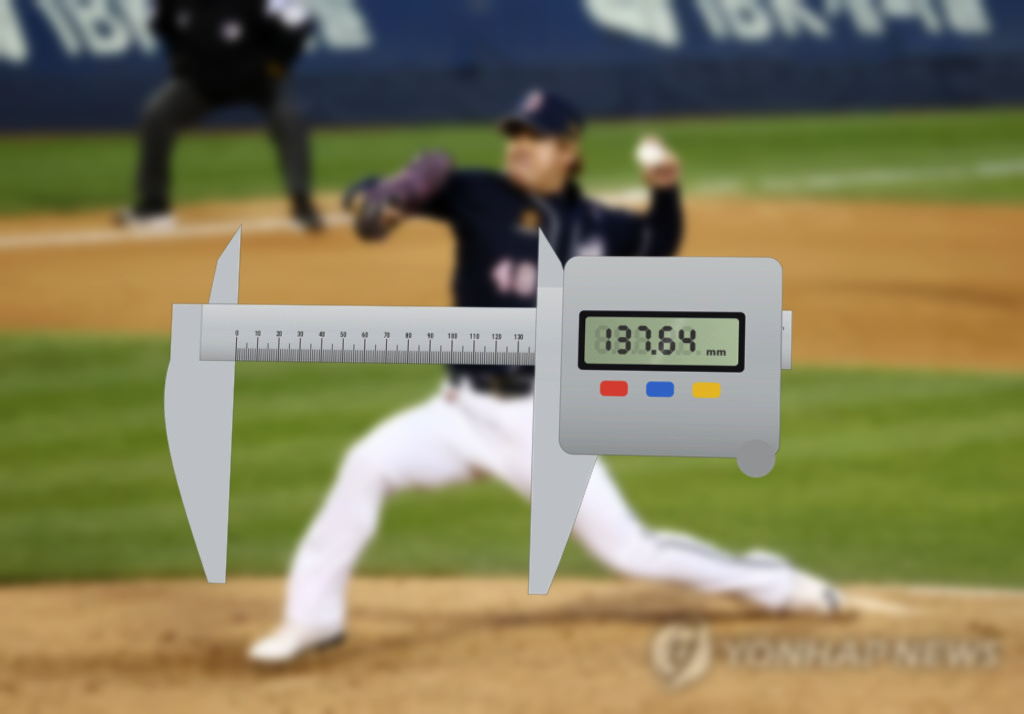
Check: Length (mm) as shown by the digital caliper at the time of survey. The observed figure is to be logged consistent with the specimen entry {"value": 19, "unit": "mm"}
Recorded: {"value": 137.64, "unit": "mm"}
